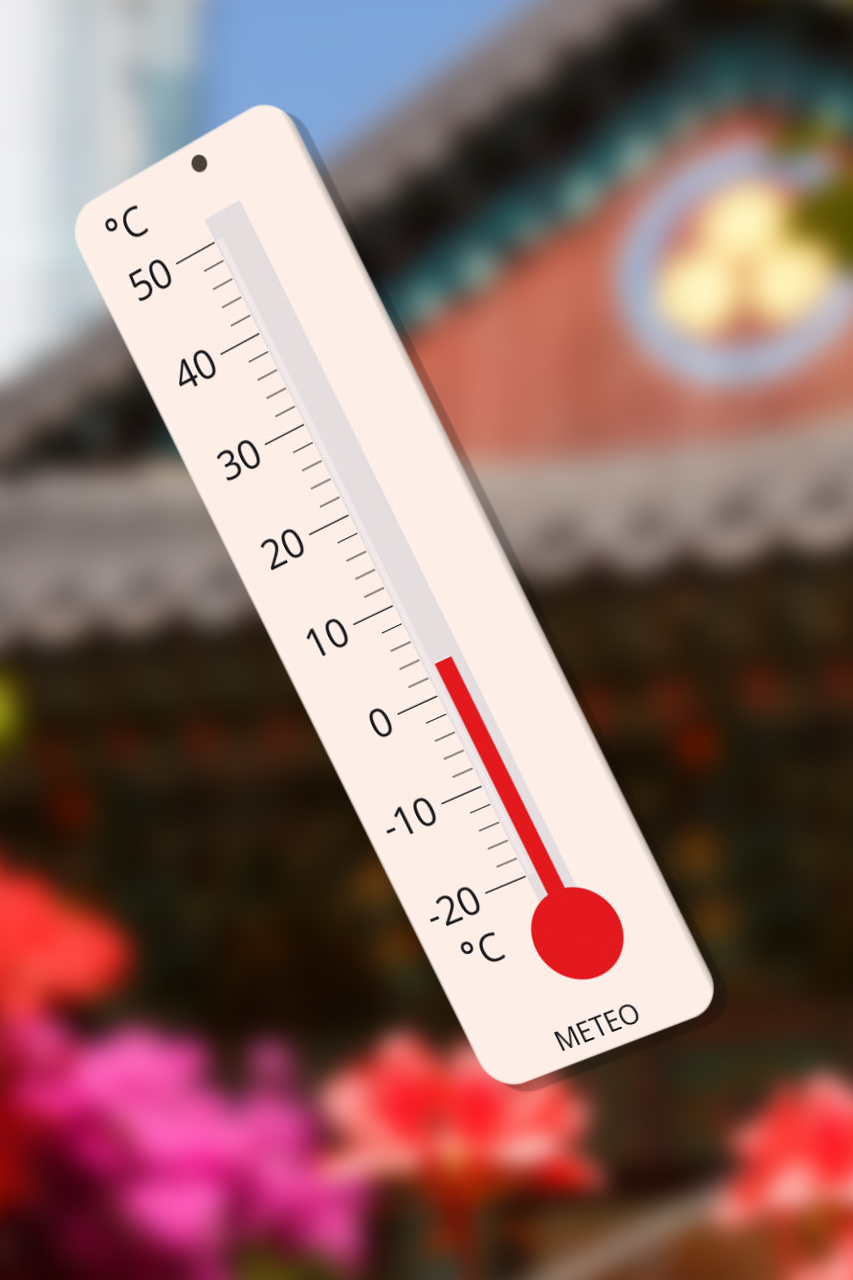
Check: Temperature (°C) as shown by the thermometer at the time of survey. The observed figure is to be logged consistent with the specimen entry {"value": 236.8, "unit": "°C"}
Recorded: {"value": 3, "unit": "°C"}
